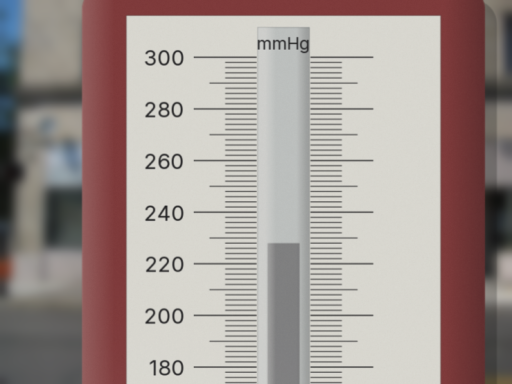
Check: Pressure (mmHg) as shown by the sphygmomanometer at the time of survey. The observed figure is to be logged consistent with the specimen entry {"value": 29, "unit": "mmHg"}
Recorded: {"value": 228, "unit": "mmHg"}
